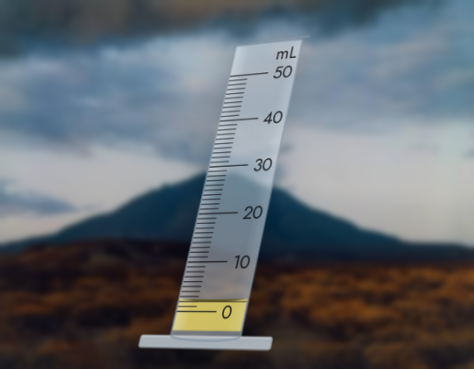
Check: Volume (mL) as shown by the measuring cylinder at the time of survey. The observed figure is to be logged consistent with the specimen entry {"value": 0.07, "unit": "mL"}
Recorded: {"value": 2, "unit": "mL"}
